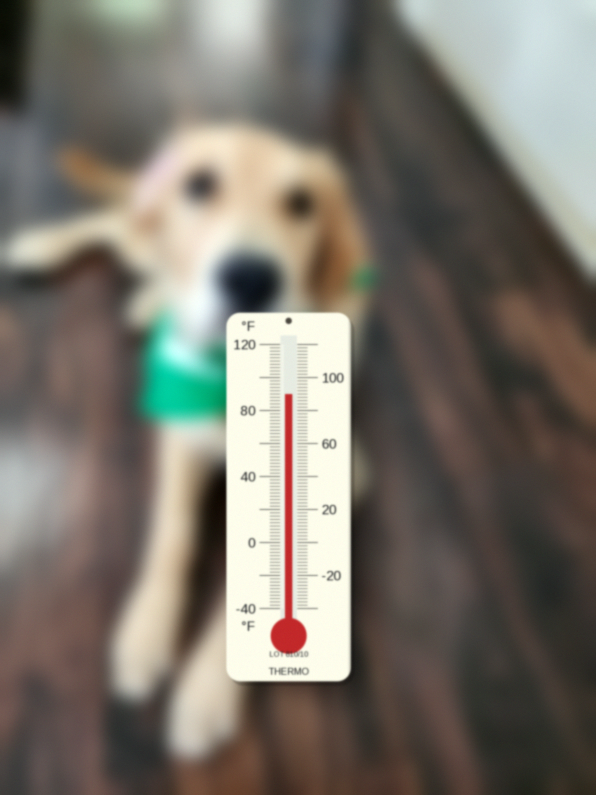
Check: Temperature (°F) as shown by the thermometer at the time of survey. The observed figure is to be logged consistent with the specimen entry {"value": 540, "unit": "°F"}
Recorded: {"value": 90, "unit": "°F"}
